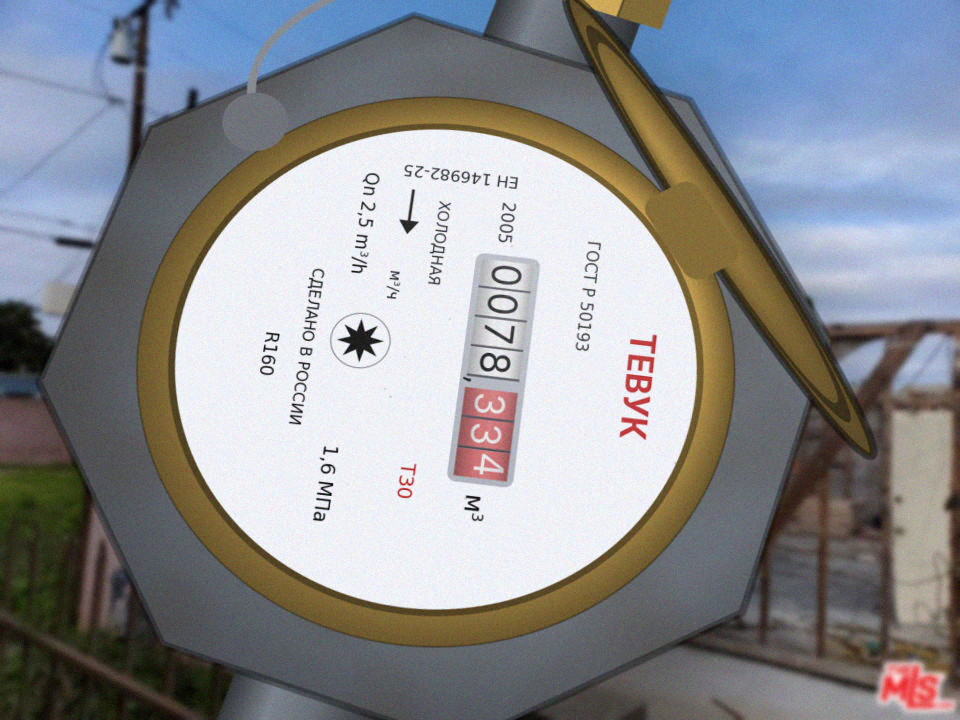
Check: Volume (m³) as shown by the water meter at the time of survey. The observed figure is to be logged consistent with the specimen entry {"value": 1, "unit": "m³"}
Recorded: {"value": 78.334, "unit": "m³"}
